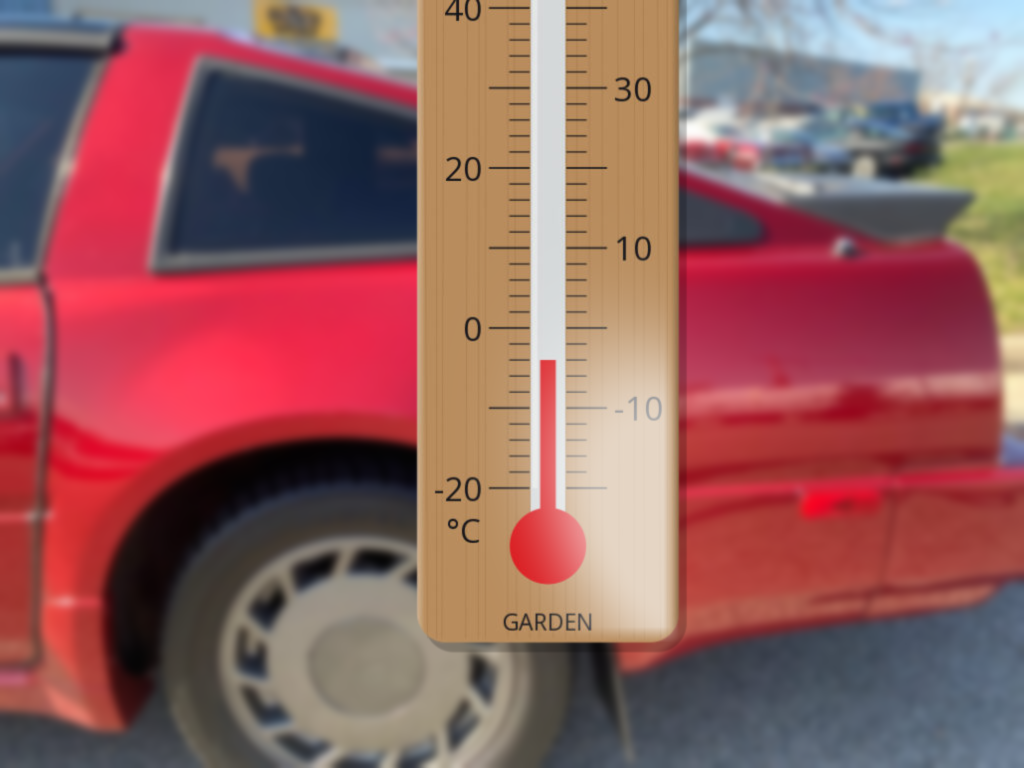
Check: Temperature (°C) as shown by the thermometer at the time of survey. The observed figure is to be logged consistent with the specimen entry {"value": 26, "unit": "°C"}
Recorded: {"value": -4, "unit": "°C"}
